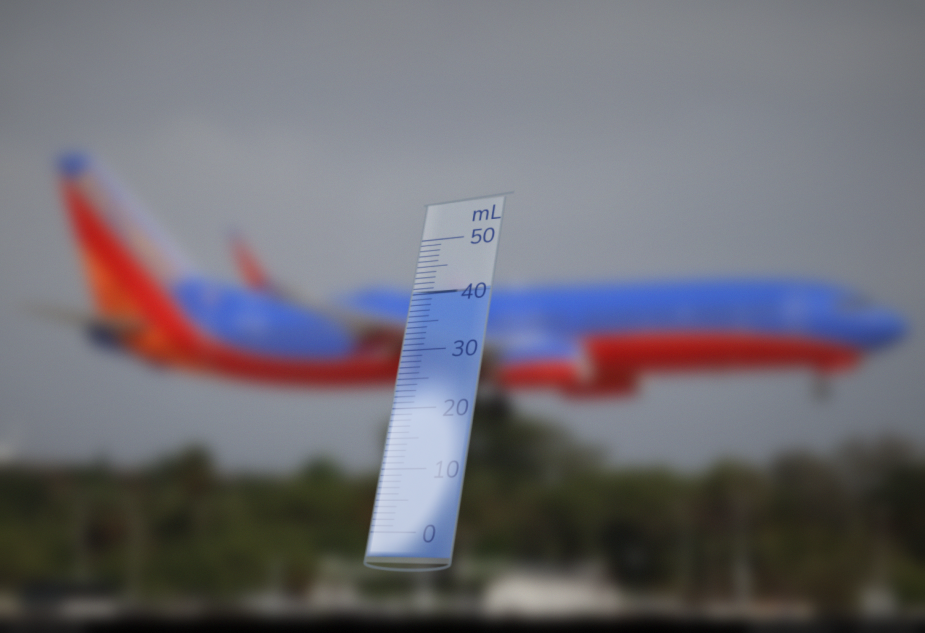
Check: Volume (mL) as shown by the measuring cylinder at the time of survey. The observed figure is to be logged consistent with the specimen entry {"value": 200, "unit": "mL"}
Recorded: {"value": 40, "unit": "mL"}
